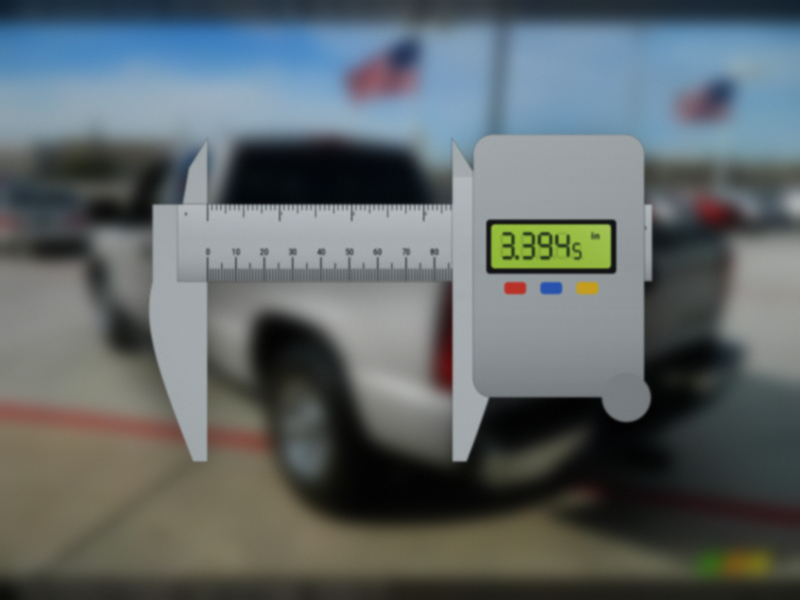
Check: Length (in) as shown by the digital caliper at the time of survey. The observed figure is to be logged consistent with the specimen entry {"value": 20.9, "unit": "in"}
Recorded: {"value": 3.3945, "unit": "in"}
